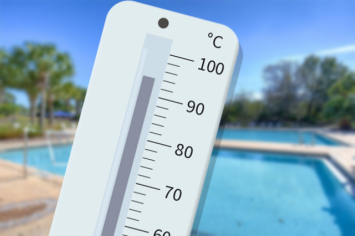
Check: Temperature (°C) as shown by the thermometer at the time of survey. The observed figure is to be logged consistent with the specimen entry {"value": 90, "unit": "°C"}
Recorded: {"value": 94, "unit": "°C"}
